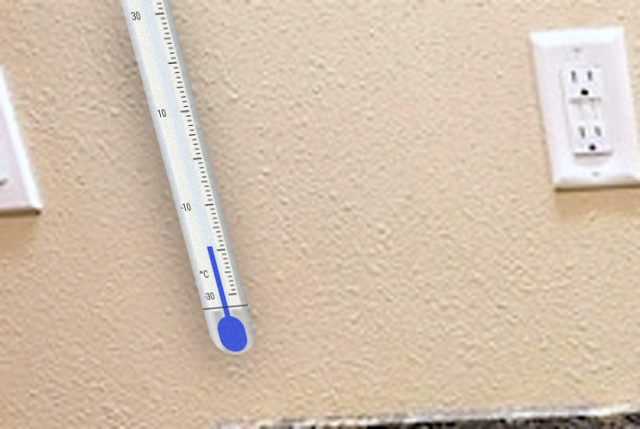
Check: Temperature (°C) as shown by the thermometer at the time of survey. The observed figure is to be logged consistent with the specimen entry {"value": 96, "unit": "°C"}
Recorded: {"value": -19, "unit": "°C"}
